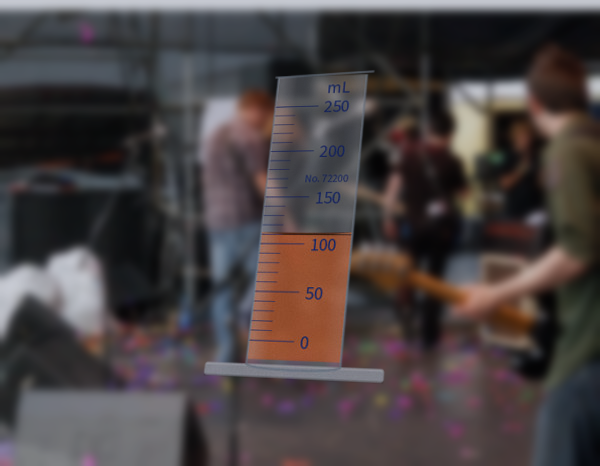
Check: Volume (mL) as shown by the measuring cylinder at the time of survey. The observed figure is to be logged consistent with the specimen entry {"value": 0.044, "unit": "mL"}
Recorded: {"value": 110, "unit": "mL"}
